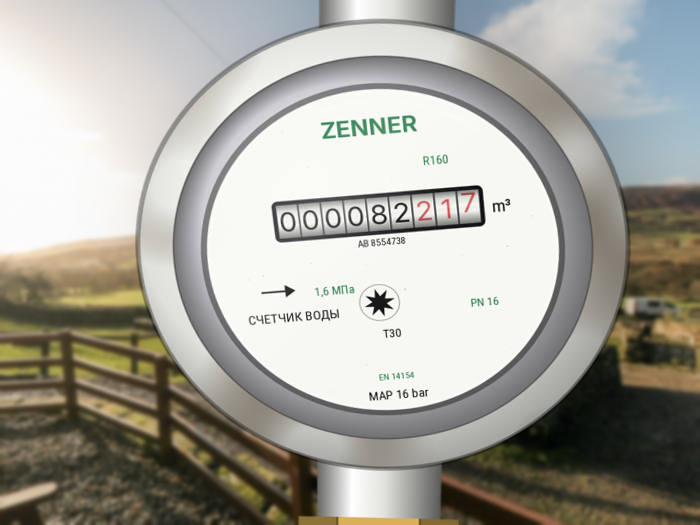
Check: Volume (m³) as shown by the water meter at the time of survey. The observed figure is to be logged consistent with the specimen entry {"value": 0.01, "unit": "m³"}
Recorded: {"value": 82.217, "unit": "m³"}
